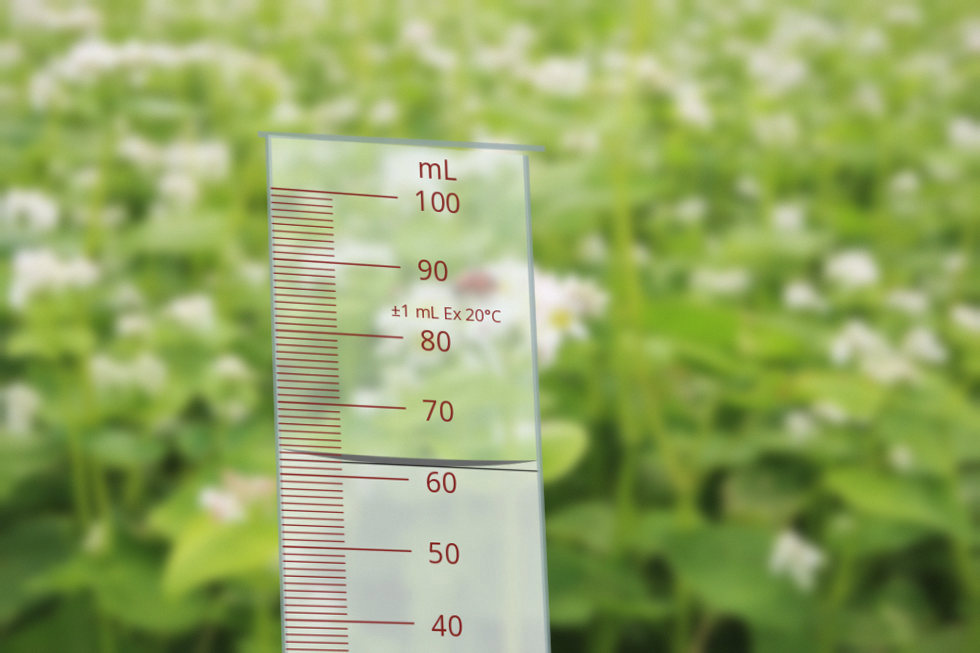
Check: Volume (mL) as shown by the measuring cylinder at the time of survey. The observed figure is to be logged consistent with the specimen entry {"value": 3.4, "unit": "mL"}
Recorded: {"value": 62, "unit": "mL"}
